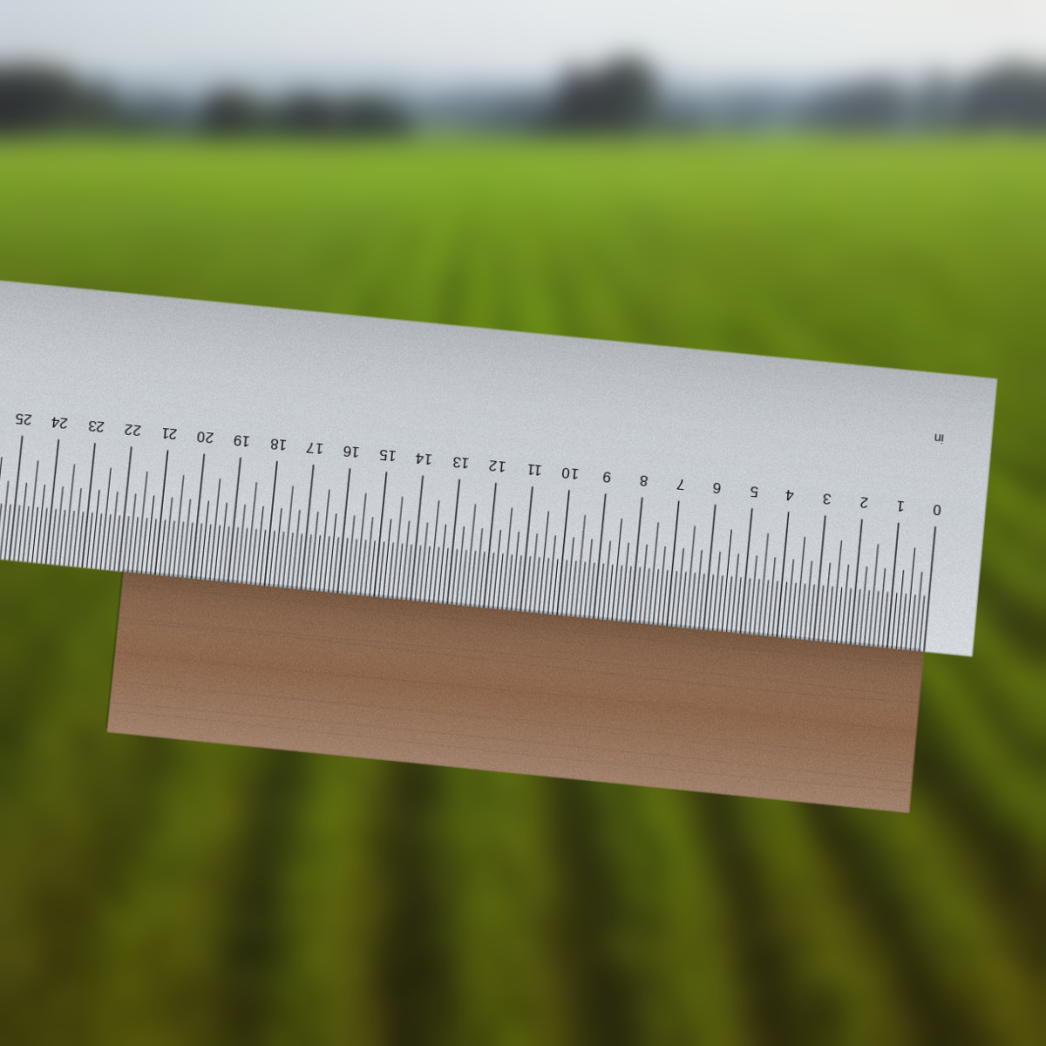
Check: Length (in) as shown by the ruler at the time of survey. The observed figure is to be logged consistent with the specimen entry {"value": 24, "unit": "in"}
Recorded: {"value": 21.875, "unit": "in"}
